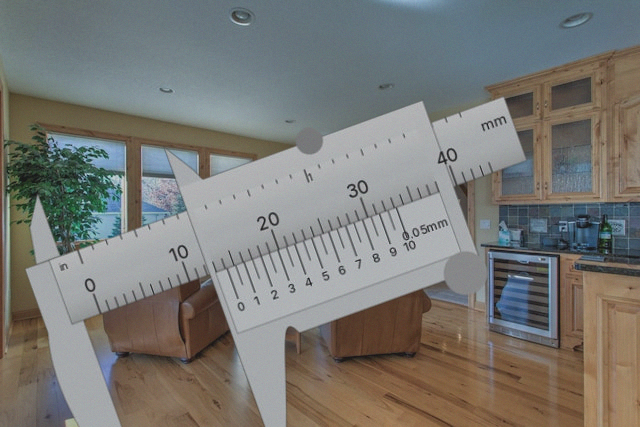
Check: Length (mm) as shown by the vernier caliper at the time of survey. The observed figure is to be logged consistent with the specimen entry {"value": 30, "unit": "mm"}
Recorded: {"value": 14.2, "unit": "mm"}
